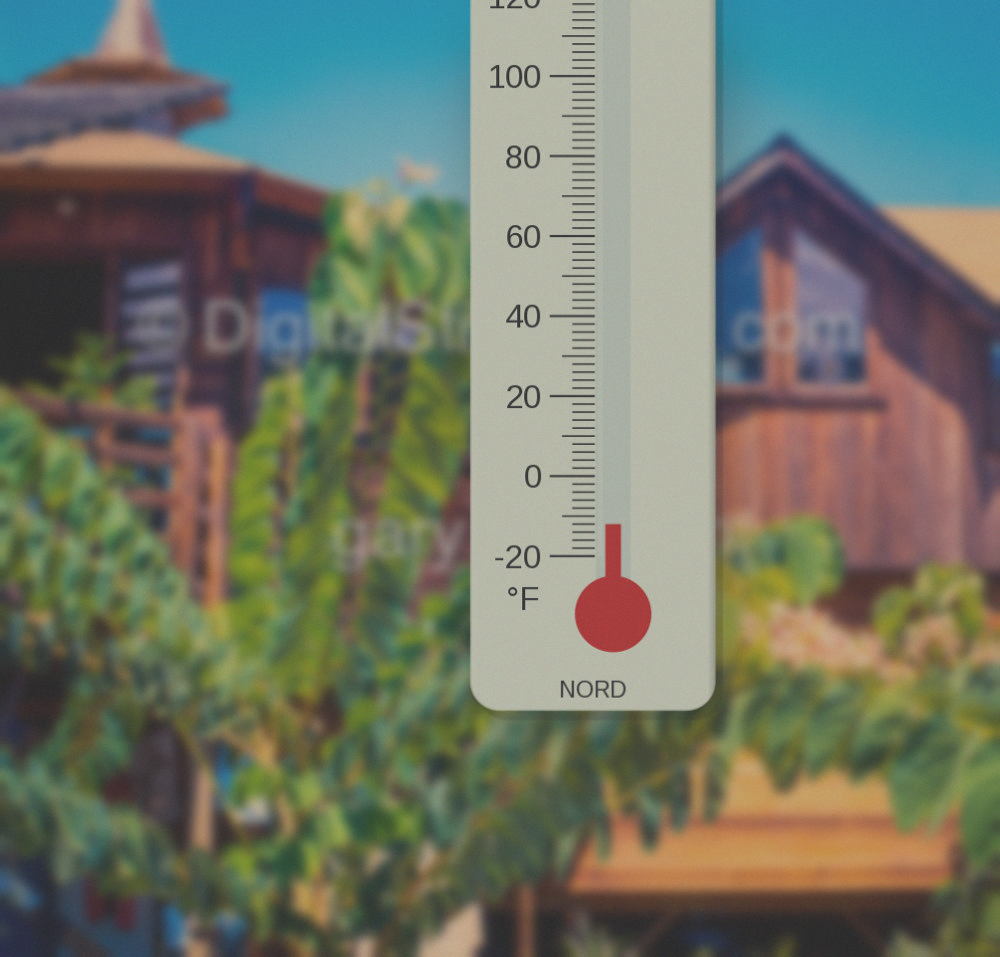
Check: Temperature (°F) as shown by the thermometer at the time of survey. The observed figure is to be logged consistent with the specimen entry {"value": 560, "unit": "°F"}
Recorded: {"value": -12, "unit": "°F"}
